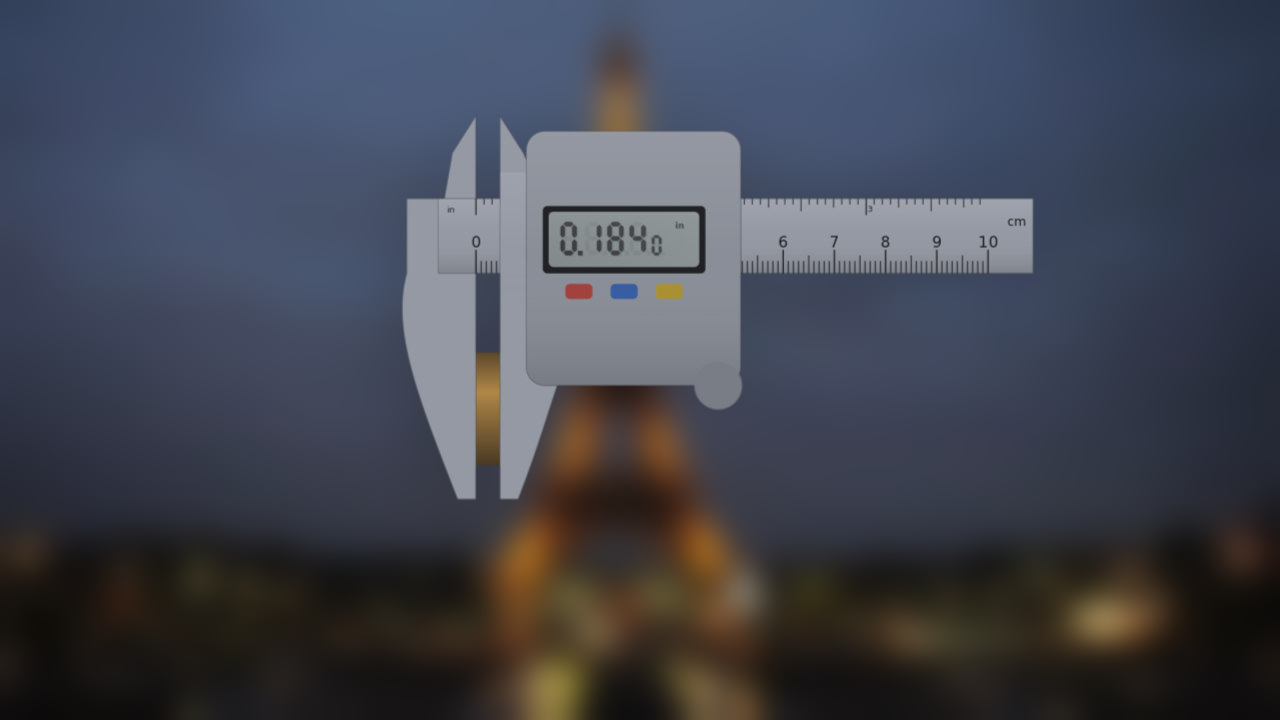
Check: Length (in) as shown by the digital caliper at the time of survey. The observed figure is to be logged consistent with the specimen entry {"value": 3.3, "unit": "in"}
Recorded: {"value": 0.1840, "unit": "in"}
